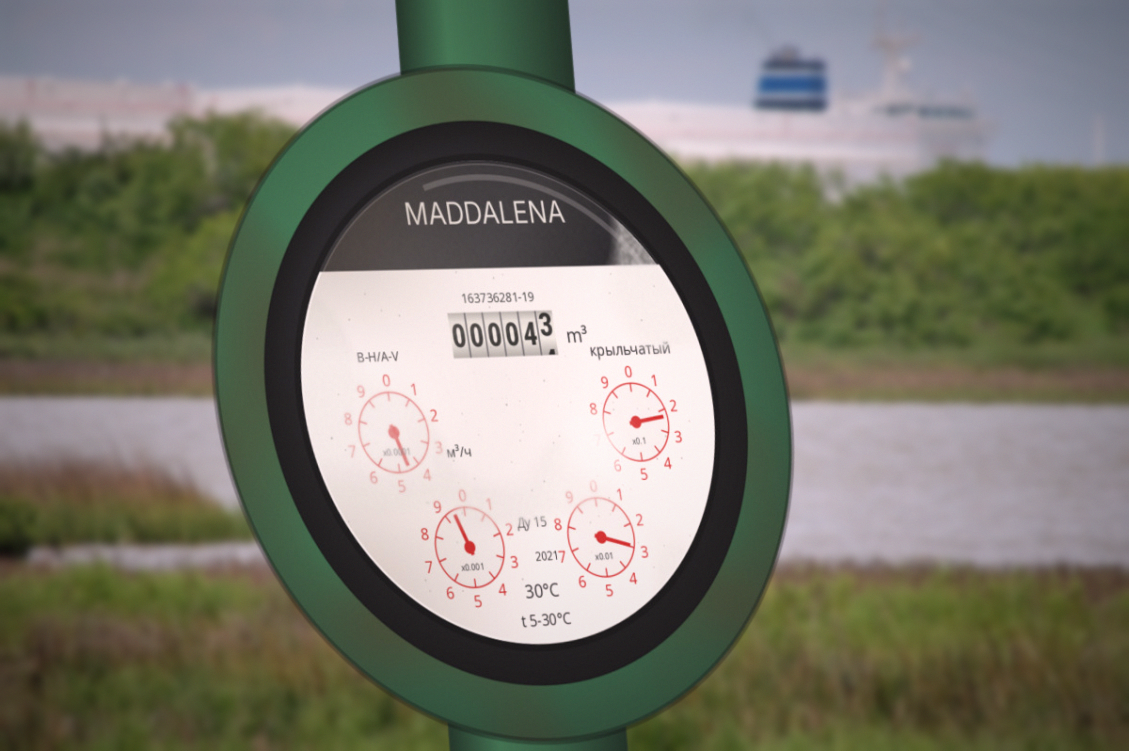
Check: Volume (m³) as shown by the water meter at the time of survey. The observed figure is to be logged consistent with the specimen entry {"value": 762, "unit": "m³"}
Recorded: {"value": 43.2294, "unit": "m³"}
